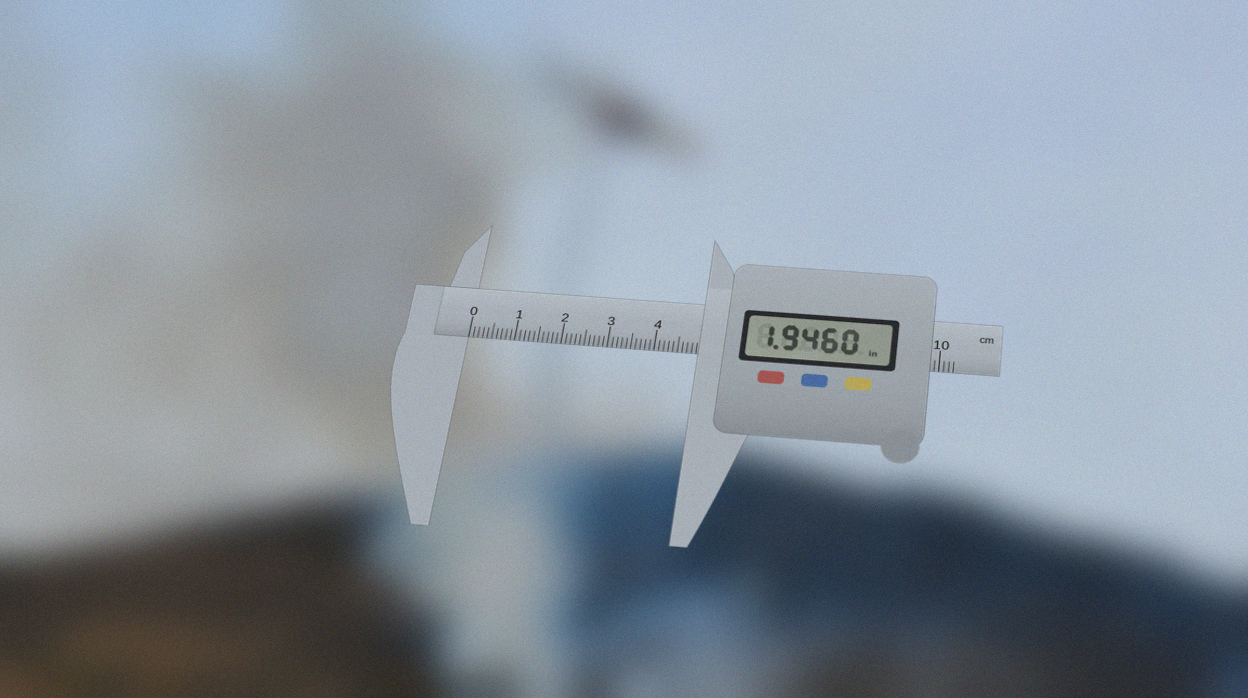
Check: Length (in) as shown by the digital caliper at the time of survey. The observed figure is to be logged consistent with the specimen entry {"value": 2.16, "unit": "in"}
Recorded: {"value": 1.9460, "unit": "in"}
